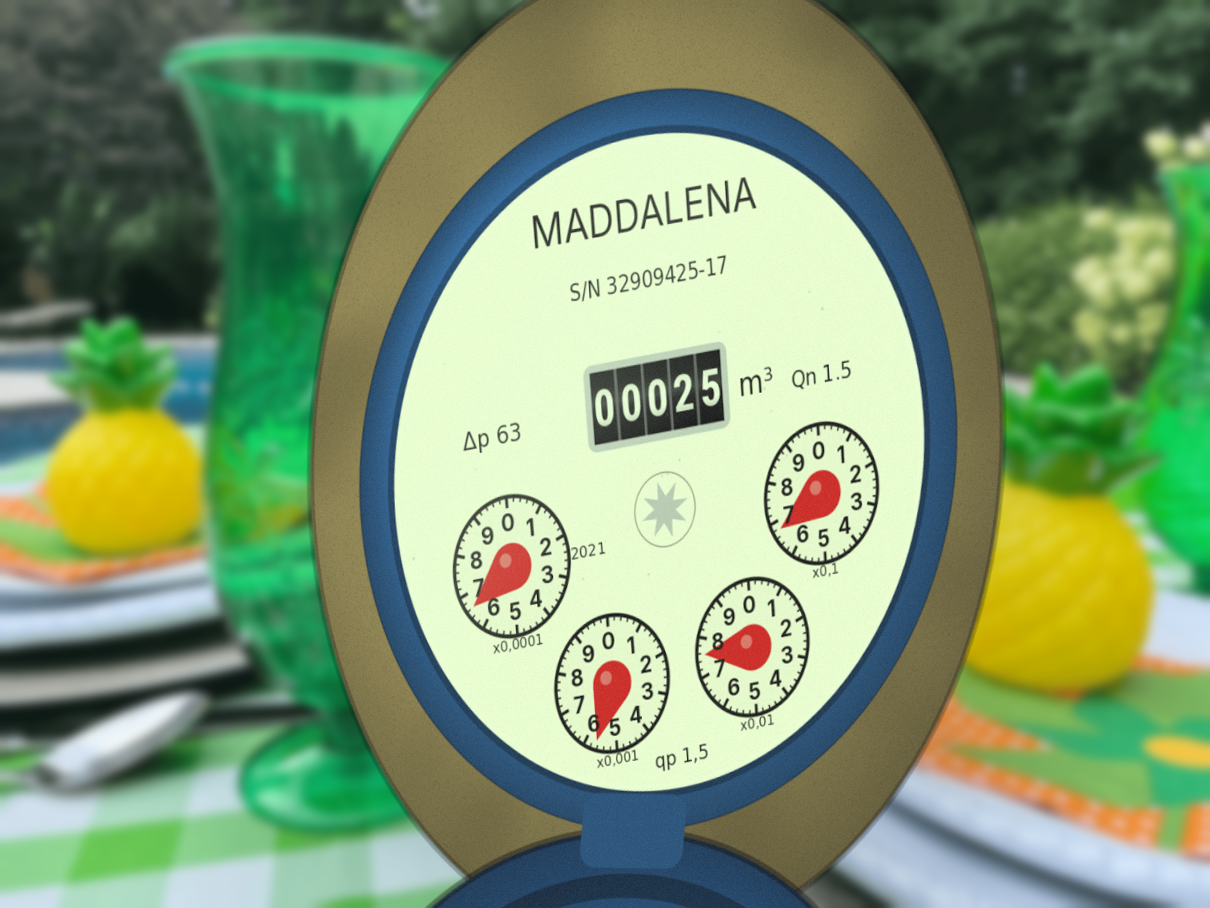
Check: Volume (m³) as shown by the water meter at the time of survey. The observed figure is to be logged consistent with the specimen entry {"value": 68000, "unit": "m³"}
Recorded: {"value": 25.6756, "unit": "m³"}
